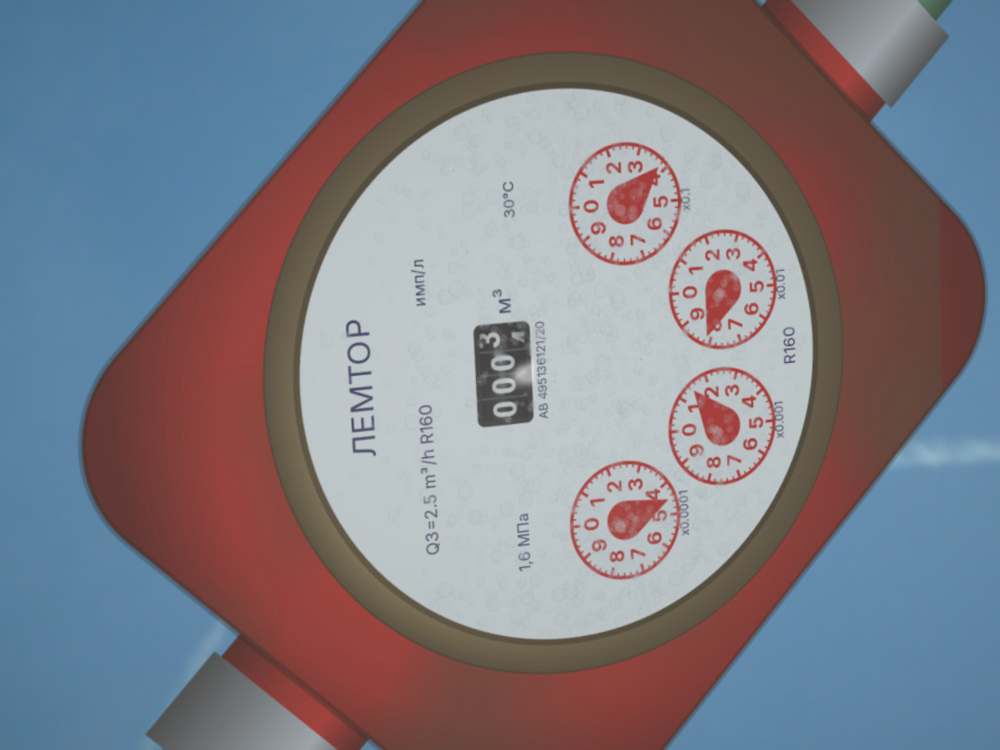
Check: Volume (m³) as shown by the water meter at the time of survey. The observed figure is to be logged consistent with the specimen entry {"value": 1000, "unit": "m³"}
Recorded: {"value": 3.3814, "unit": "m³"}
